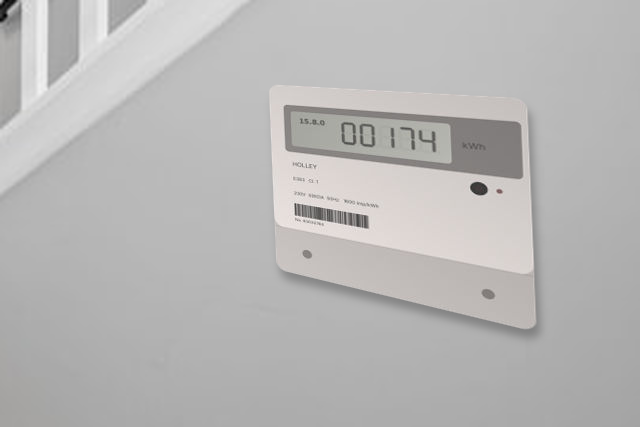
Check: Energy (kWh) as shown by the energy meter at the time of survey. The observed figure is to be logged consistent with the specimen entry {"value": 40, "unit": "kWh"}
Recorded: {"value": 174, "unit": "kWh"}
